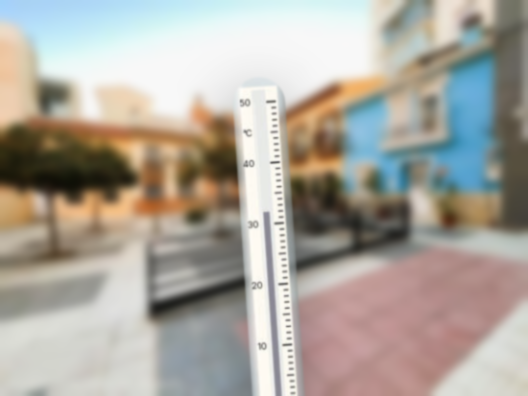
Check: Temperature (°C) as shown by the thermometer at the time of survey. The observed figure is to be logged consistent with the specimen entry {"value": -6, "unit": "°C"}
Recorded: {"value": 32, "unit": "°C"}
